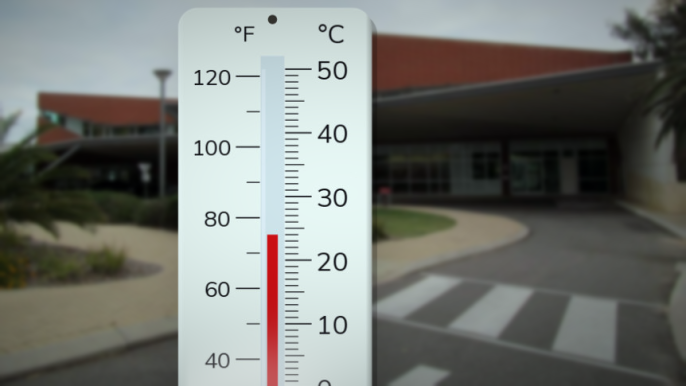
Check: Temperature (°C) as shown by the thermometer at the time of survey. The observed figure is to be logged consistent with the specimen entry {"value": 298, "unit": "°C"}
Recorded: {"value": 24, "unit": "°C"}
